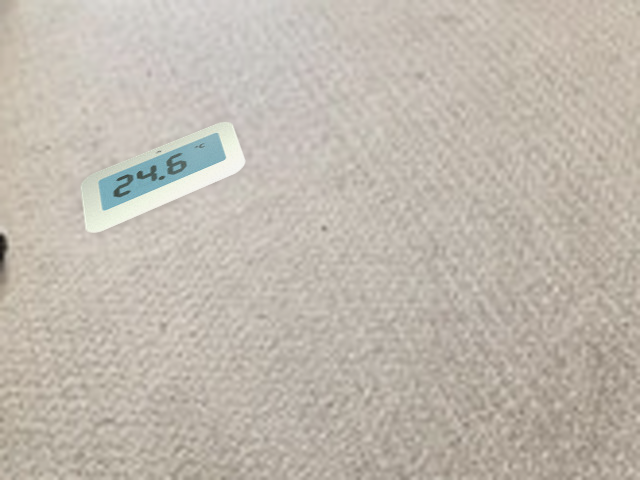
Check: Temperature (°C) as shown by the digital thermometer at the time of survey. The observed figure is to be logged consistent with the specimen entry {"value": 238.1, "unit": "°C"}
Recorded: {"value": 24.6, "unit": "°C"}
